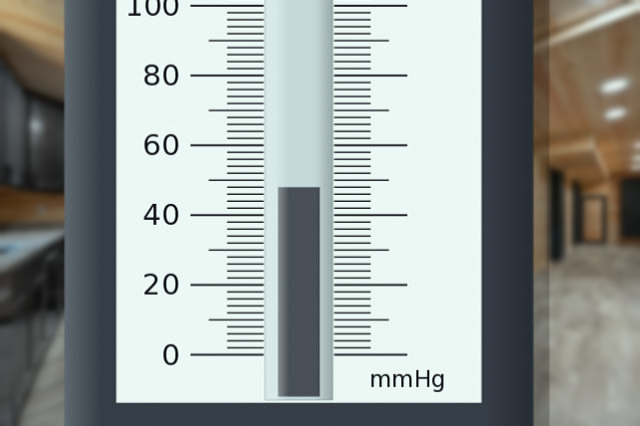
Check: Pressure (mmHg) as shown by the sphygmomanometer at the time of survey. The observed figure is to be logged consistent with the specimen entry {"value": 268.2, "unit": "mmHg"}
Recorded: {"value": 48, "unit": "mmHg"}
